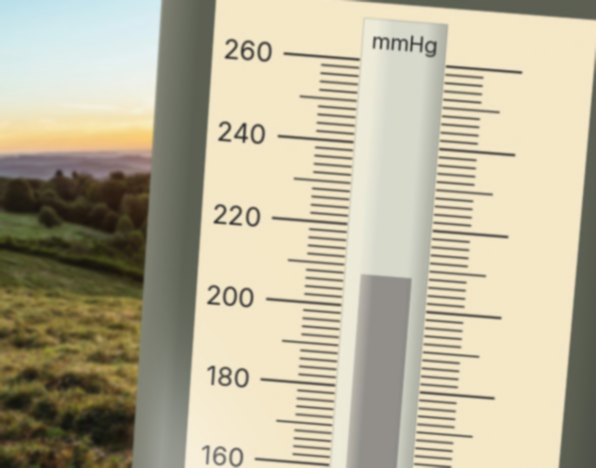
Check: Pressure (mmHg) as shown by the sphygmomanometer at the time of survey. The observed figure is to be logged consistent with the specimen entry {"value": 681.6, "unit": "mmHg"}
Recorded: {"value": 208, "unit": "mmHg"}
